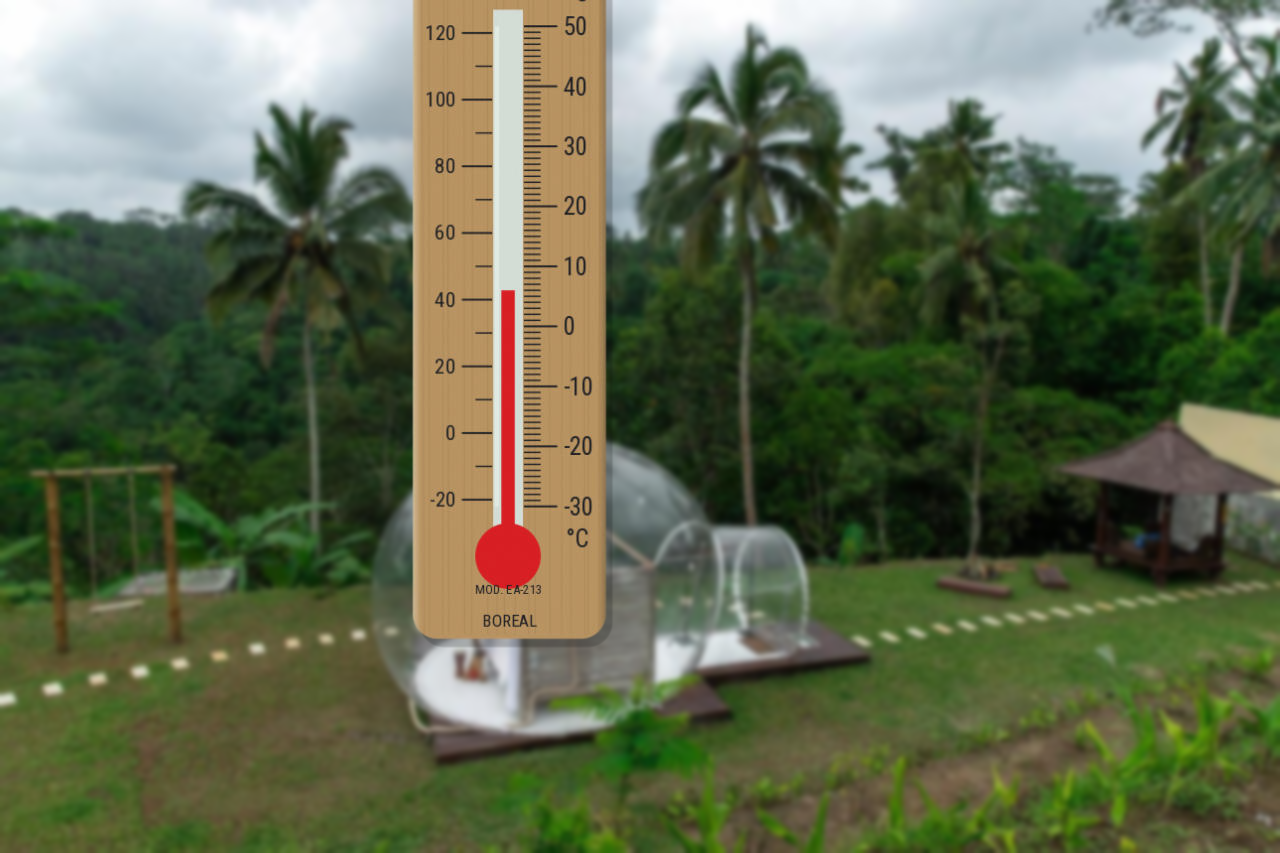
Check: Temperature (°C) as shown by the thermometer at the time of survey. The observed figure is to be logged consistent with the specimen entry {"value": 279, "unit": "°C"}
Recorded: {"value": 6, "unit": "°C"}
